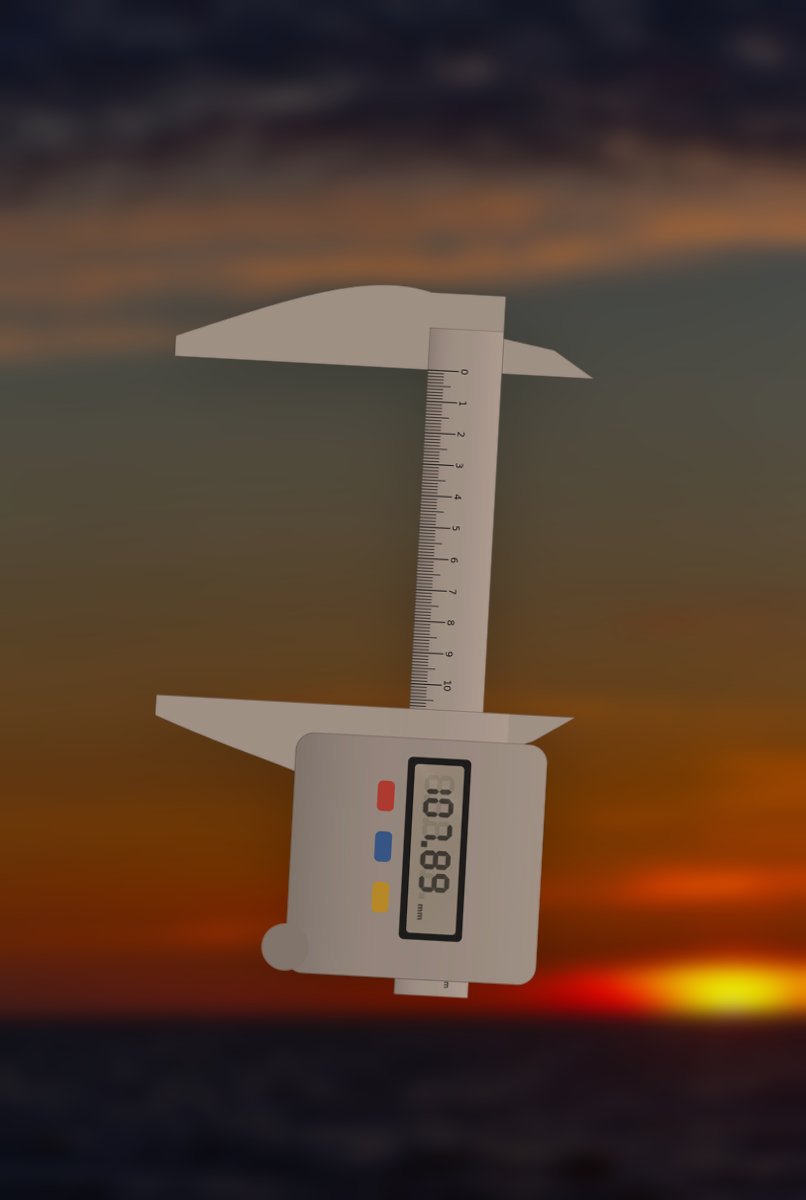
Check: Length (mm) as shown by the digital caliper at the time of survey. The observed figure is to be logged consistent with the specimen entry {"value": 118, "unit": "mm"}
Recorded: {"value": 107.89, "unit": "mm"}
